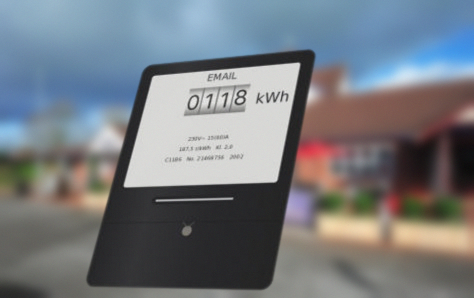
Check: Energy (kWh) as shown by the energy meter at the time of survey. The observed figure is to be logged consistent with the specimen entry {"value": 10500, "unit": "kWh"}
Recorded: {"value": 118, "unit": "kWh"}
